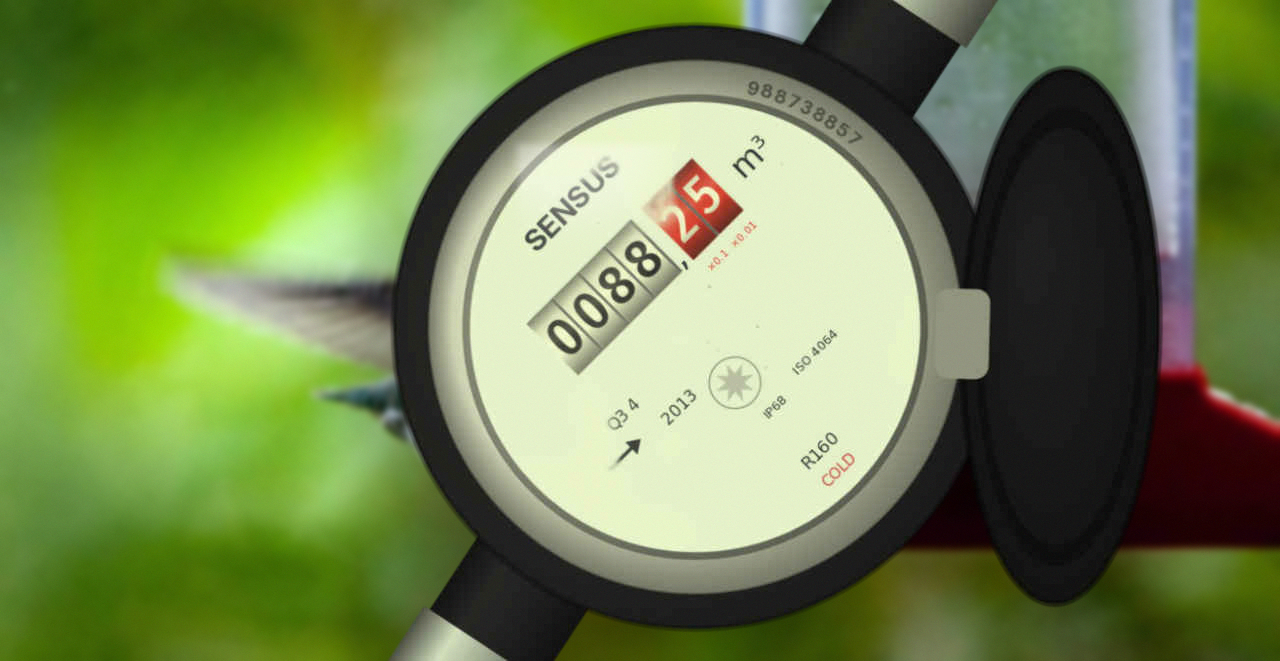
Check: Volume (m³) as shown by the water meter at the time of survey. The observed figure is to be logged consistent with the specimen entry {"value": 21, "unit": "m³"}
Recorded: {"value": 88.25, "unit": "m³"}
